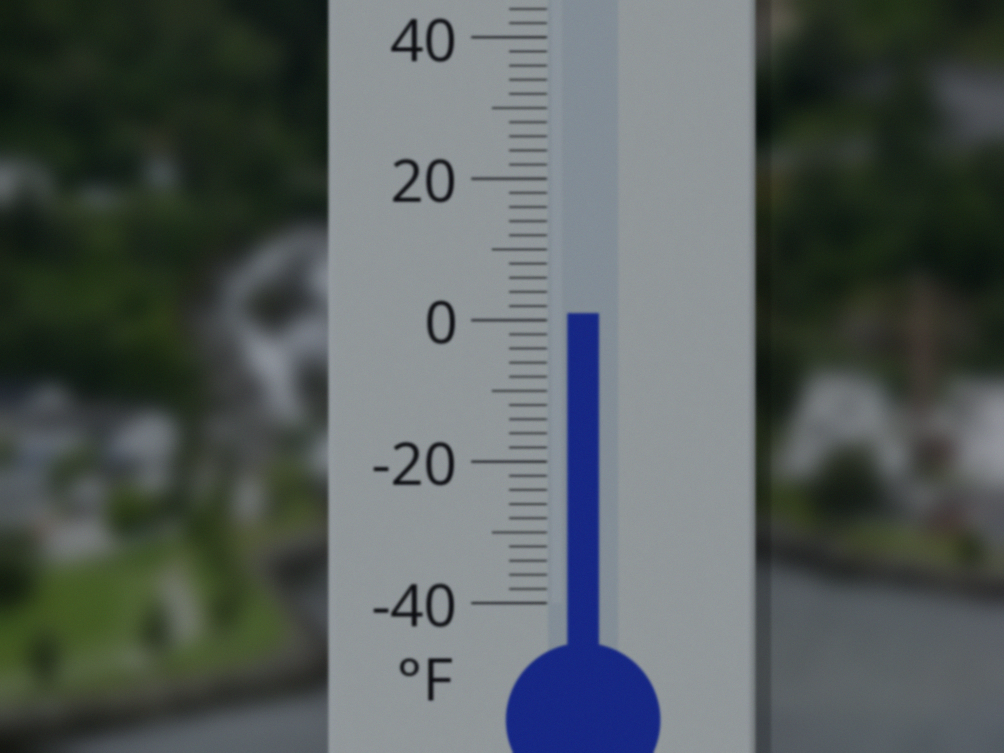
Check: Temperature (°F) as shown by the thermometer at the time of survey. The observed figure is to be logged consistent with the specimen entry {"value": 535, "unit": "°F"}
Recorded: {"value": 1, "unit": "°F"}
